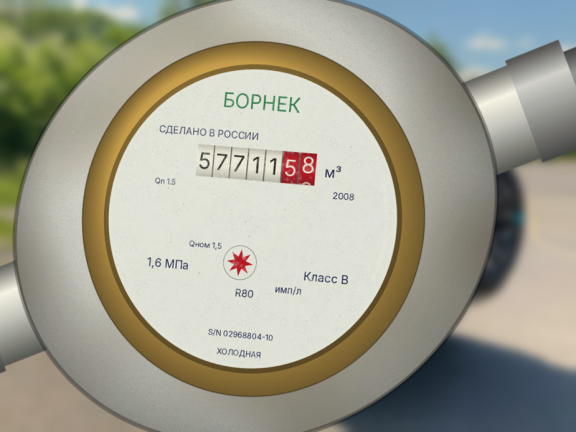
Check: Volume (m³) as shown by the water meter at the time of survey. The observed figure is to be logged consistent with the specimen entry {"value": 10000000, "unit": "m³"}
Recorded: {"value": 57711.58, "unit": "m³"}
